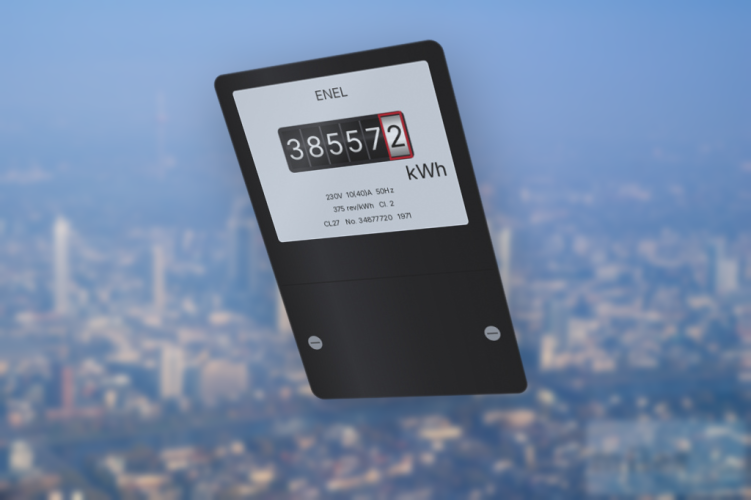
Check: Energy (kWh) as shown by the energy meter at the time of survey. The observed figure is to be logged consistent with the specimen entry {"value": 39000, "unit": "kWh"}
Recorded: {"value": 38557.2, "unit": "kWh"}
